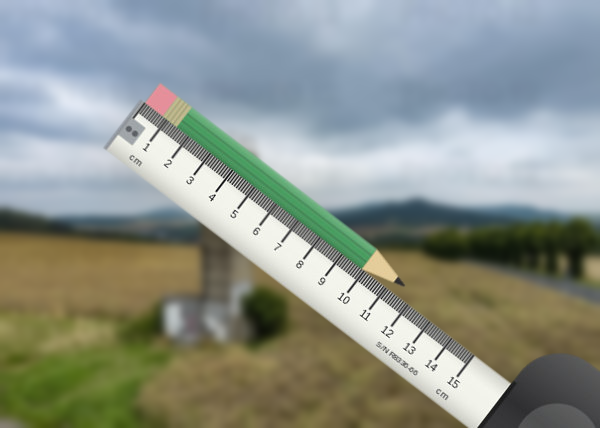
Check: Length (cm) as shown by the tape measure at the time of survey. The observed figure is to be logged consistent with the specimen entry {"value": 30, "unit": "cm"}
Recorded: {"value": 11.5, "unit": "cm"}
